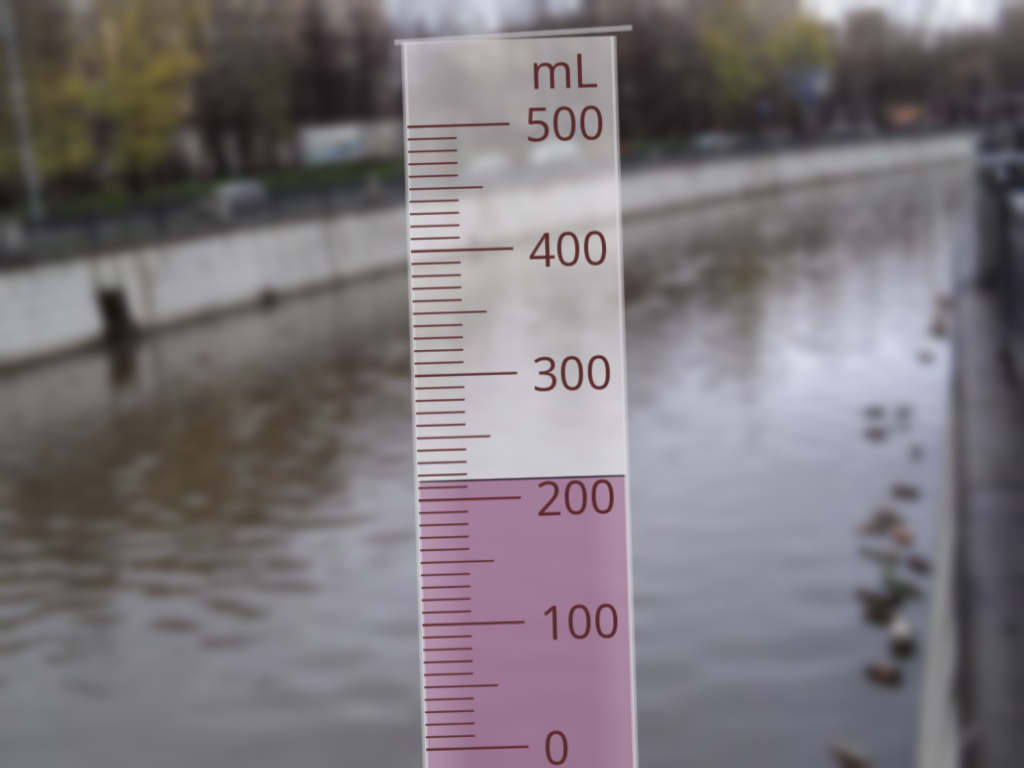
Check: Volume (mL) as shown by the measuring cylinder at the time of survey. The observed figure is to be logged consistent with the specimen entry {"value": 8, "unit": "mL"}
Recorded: {"value": 215, "unit": "mL"}
